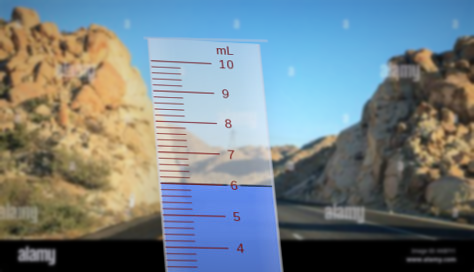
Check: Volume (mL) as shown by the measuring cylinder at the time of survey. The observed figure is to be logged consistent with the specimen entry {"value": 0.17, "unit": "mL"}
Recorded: {"value": 6, "unit": "mL"}
